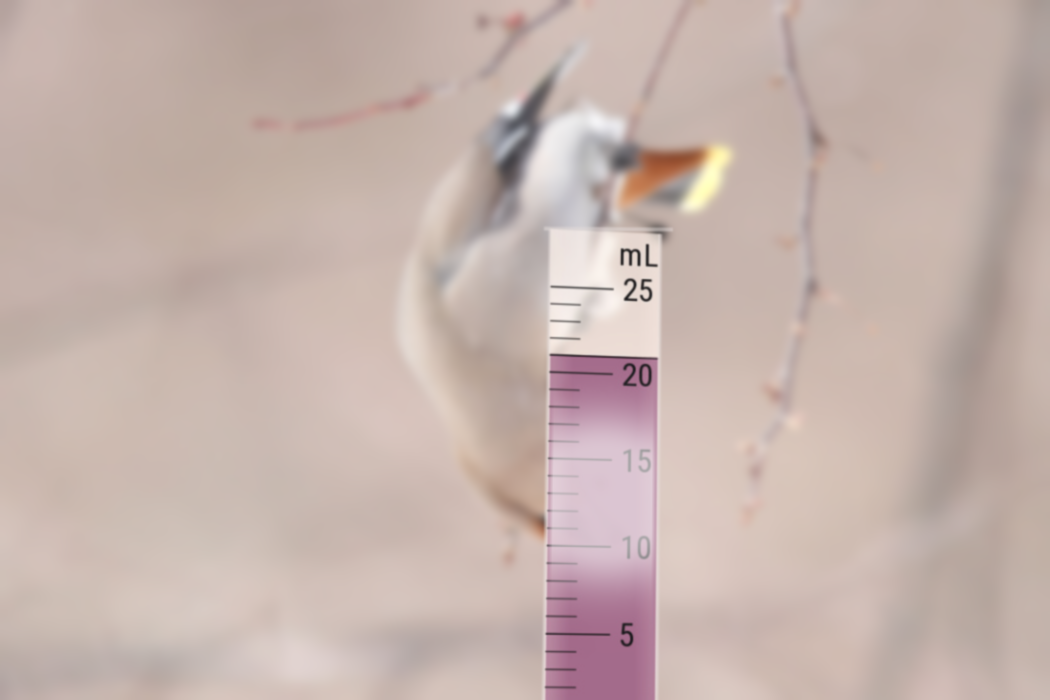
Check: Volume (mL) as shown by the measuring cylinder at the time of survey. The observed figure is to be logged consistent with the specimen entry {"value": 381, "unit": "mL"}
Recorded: {"value": 21, "unit": "mL"}
